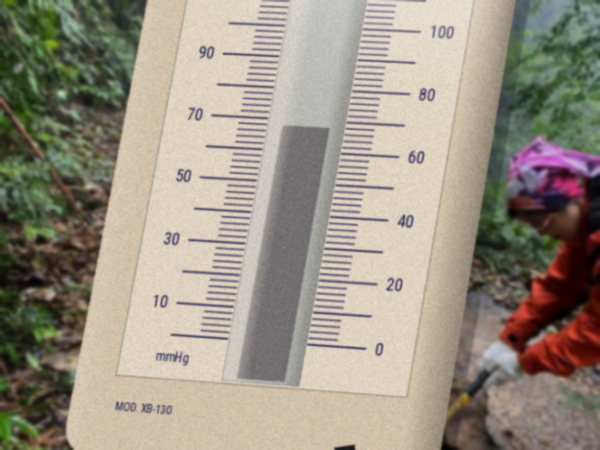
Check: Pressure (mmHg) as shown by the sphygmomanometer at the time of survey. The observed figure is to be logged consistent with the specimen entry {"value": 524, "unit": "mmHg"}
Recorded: {"value": 68, "unit": "mmHg"}
